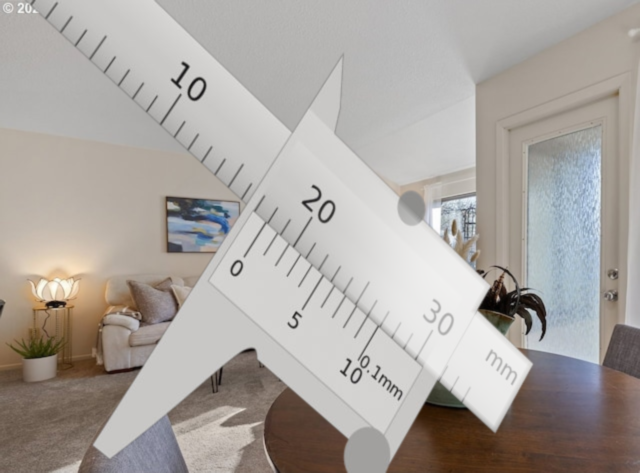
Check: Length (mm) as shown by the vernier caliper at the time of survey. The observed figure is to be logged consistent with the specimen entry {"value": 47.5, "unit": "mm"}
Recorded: {"value": 17.9, "unit": "mm"}
